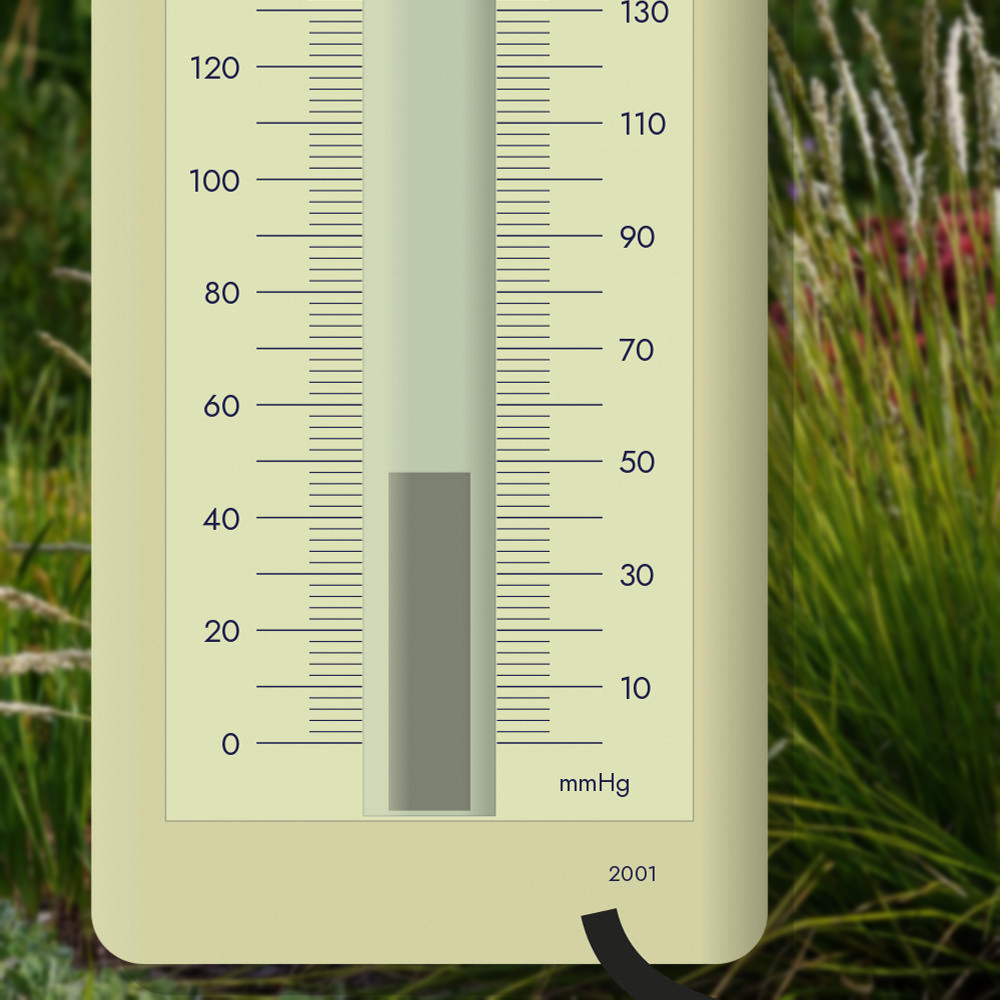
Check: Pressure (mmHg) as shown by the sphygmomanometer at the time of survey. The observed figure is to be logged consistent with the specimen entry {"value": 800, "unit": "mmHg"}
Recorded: {"value": 48, "unit": "mmHg"}
